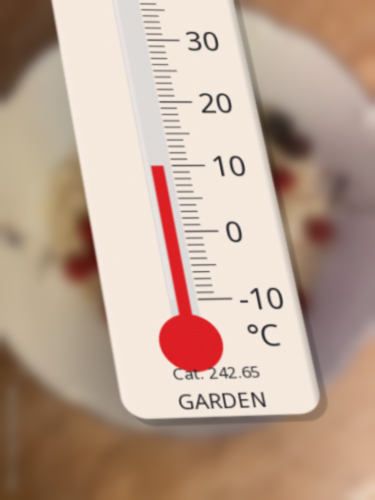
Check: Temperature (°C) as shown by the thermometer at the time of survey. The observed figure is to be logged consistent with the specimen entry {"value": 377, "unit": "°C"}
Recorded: {"value": 10, "unit": "°C"}
